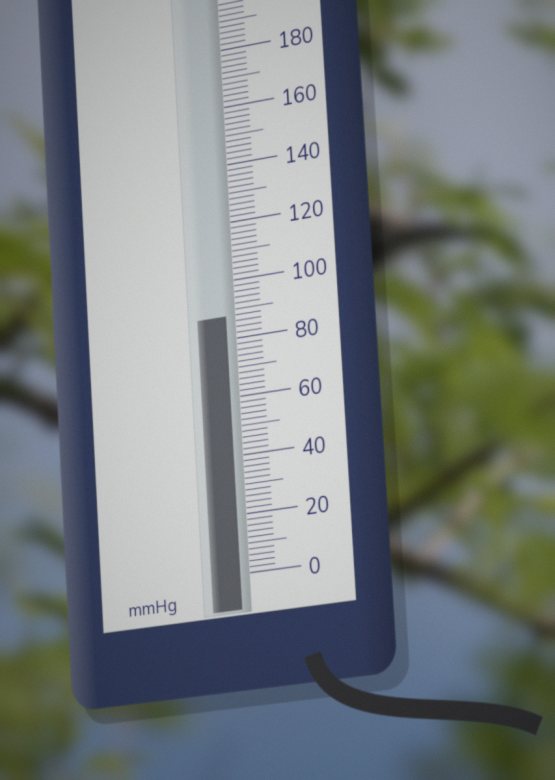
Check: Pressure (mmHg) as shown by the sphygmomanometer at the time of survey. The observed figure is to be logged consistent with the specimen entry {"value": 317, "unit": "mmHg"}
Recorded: {"value": 88, "unit": "mmHg"}
